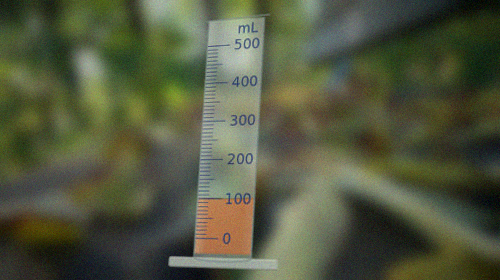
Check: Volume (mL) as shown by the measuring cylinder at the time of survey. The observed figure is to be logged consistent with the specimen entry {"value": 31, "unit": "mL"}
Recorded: {"value": 100, "unit": "mL"}
